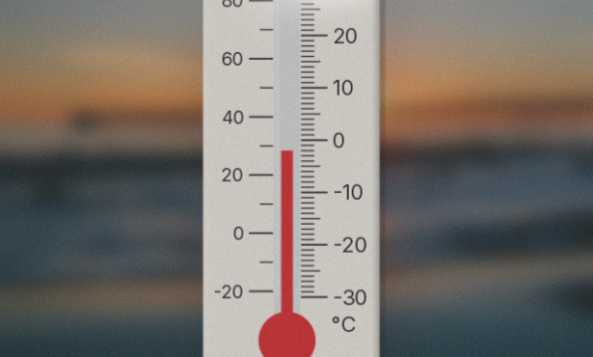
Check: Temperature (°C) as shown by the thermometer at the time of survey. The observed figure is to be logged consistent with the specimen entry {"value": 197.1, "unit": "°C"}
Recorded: {"value": -2, "unit": "°C"}
